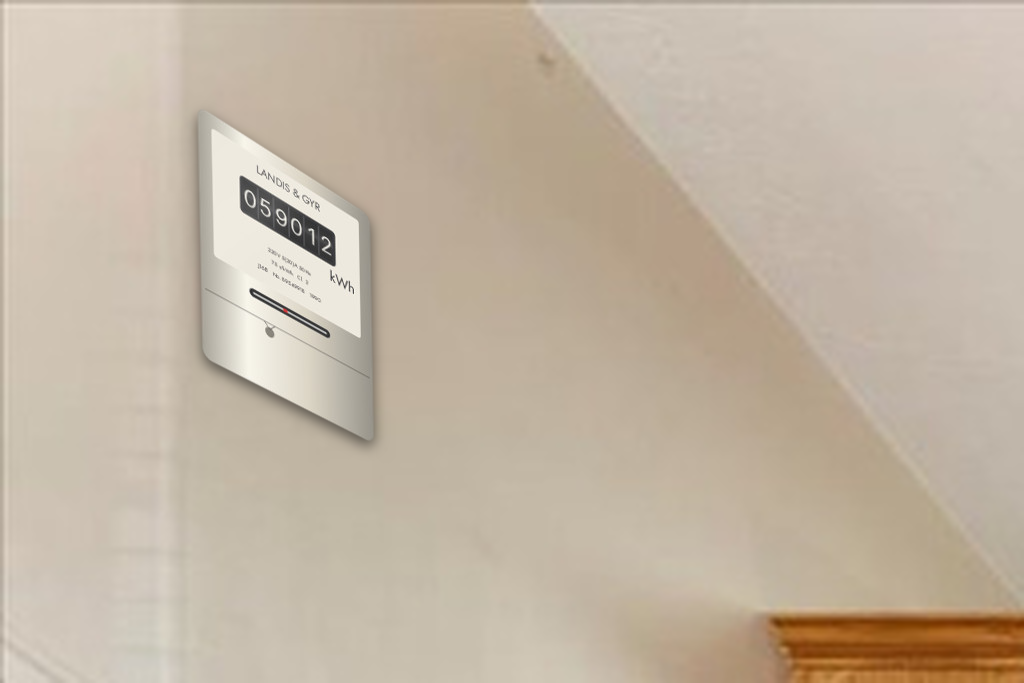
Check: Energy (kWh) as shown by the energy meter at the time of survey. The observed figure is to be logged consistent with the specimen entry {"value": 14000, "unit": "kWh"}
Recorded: {"value": 59012, "unit": "kWh"}
